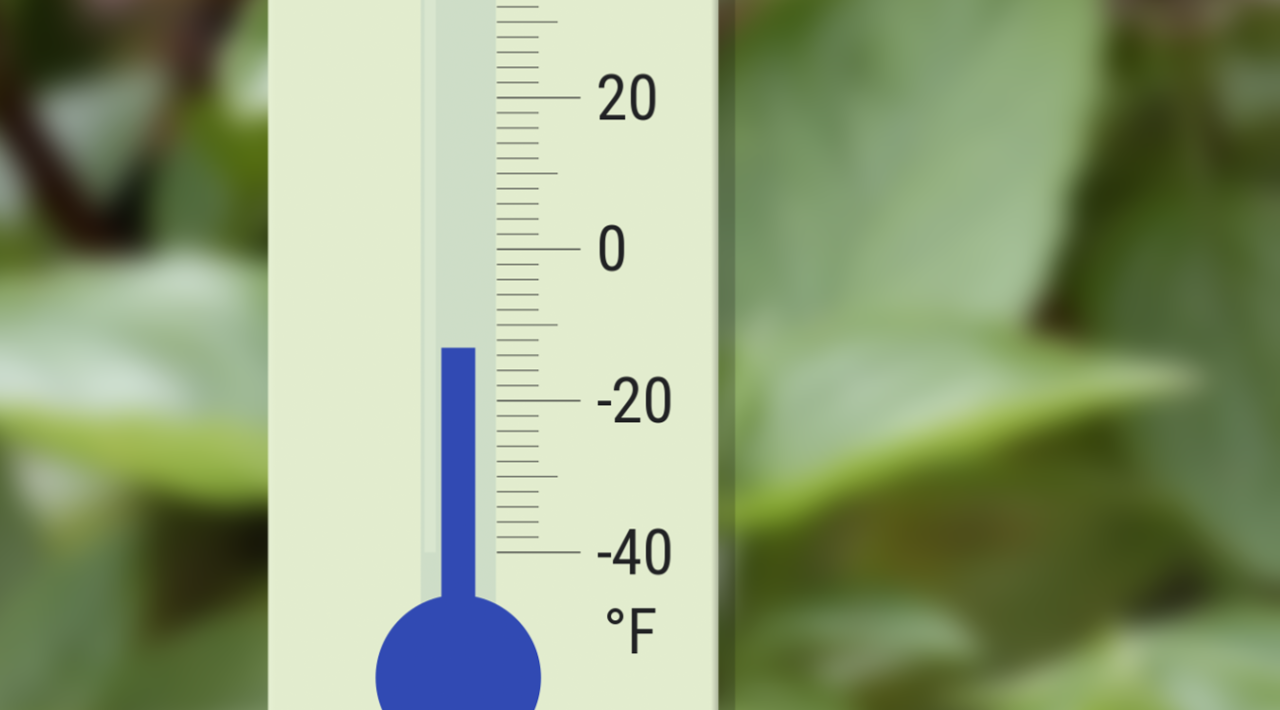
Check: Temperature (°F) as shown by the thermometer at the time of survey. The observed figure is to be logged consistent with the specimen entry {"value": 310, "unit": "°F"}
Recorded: {"value": -13, "unit": "°F"}
